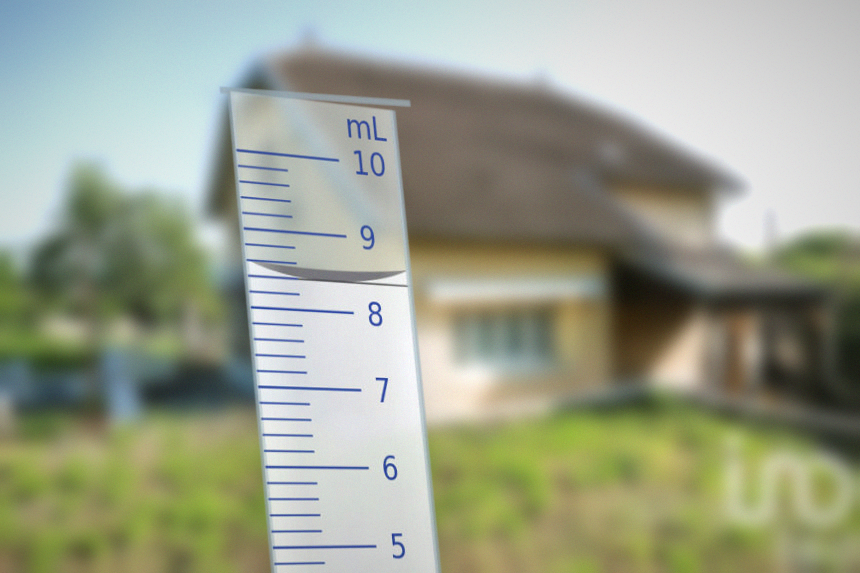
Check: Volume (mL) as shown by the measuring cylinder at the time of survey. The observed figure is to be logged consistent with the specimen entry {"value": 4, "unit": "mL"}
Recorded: {"value": 8.4, "unit": "mL"}
